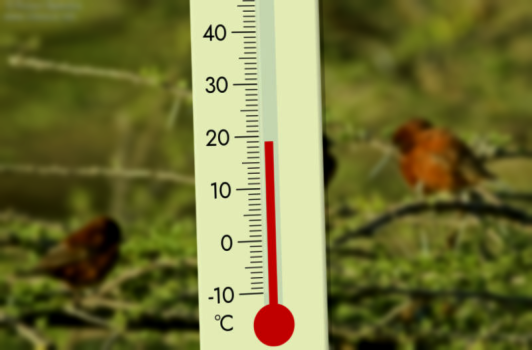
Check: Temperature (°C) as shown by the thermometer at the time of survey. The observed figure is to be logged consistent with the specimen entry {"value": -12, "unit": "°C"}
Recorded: {"value": 19, "unit": "°C"}
